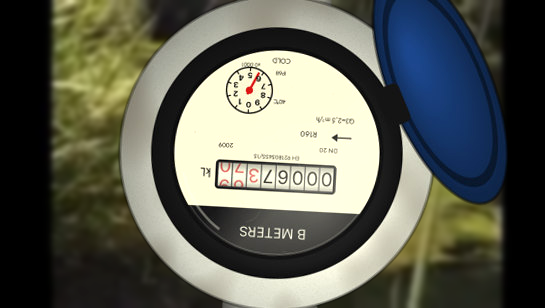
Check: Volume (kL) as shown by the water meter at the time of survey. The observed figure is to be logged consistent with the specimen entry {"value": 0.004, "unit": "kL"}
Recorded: {"value": 67.3695, "unit": "kL"}
